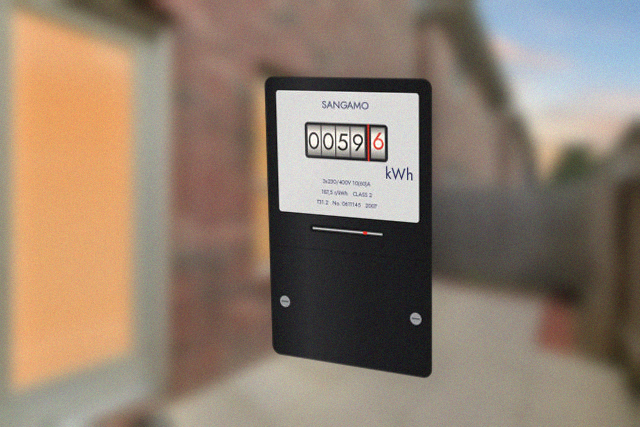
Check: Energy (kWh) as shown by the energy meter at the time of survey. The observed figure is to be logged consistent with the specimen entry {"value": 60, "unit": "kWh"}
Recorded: {"value": 59.6, "unit": "kWh"}
